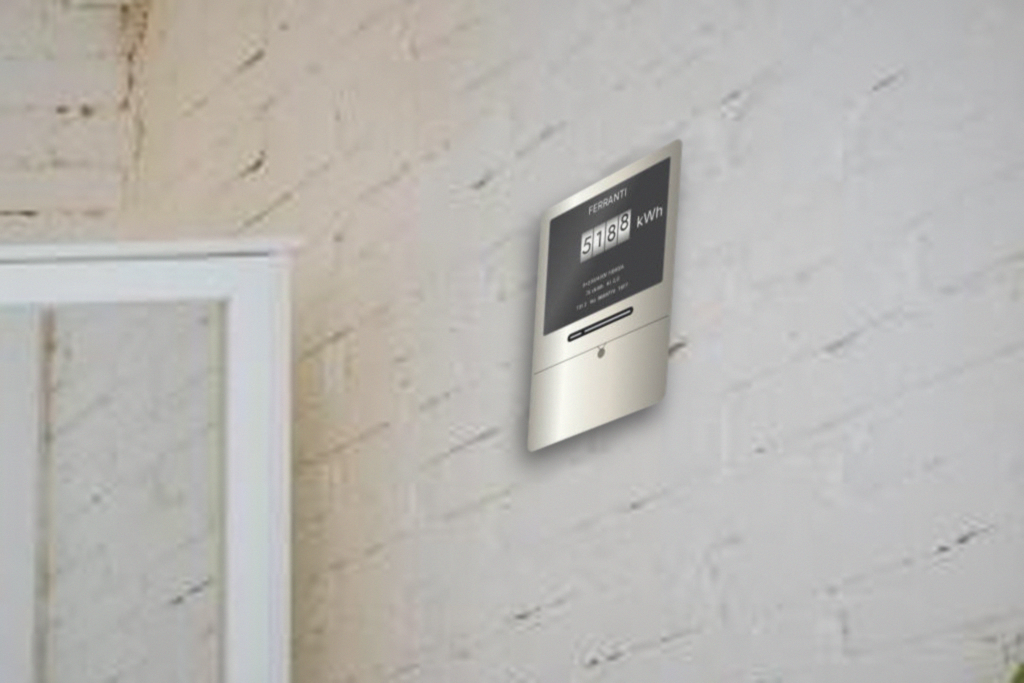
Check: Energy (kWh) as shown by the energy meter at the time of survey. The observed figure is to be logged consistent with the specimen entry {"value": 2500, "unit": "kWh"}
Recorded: {"value": 5188, "unit": "kWh"}
